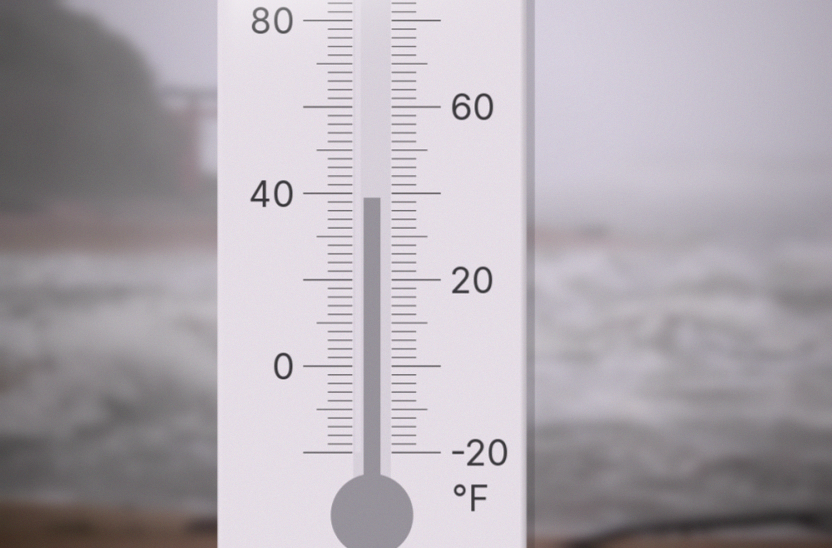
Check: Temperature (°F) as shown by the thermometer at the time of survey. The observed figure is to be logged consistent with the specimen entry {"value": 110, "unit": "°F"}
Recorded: {"value": 39, "unit": "°F"}
